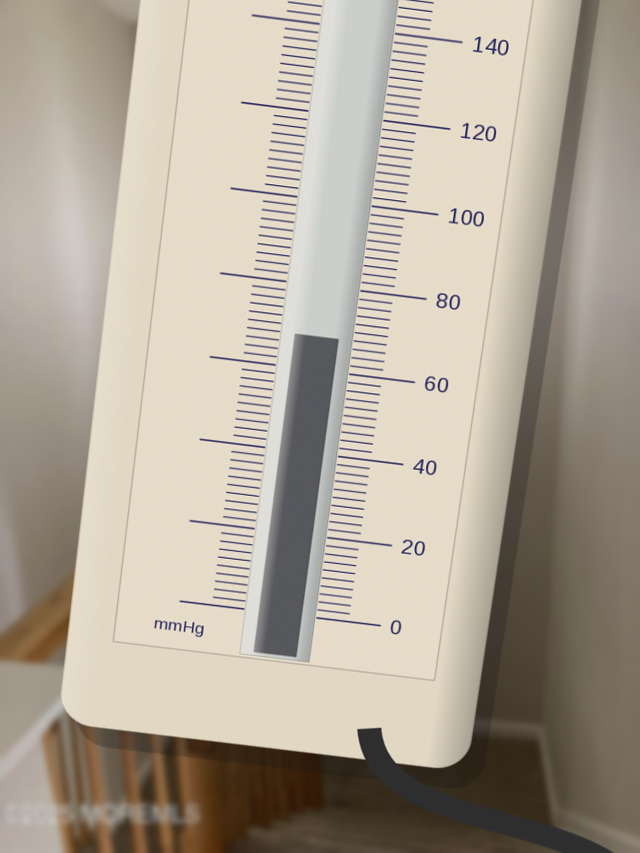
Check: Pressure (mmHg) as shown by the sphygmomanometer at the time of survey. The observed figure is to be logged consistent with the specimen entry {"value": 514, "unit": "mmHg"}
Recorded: {"value": 68, "unit": "mmHg"}
